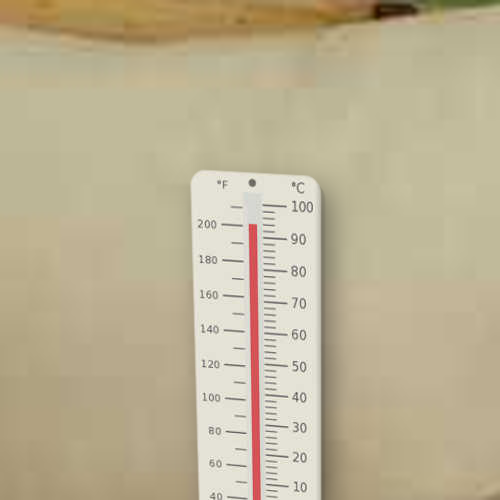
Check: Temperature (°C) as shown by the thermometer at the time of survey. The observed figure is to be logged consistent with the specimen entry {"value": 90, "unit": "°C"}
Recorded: {"value": 94, "unit": "°C"}
